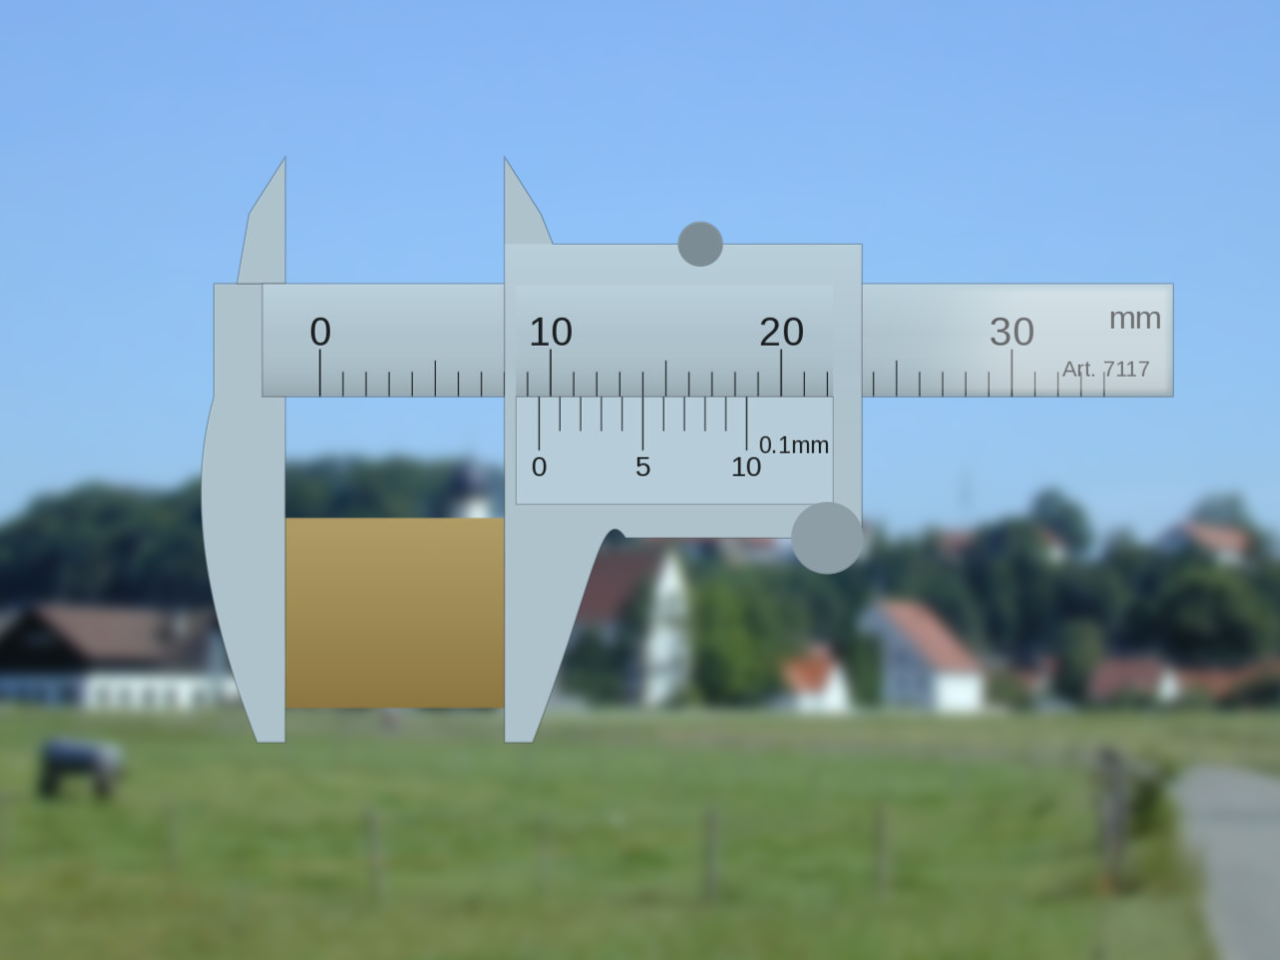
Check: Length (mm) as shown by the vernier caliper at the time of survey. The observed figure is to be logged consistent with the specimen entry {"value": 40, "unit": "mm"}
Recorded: {"value": 9.5, "unit": "mm"}
